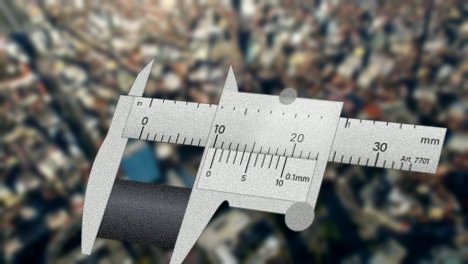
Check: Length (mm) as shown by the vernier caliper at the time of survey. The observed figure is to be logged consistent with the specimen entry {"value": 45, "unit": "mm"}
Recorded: {"value": 10.4, "unit": "mm"}
